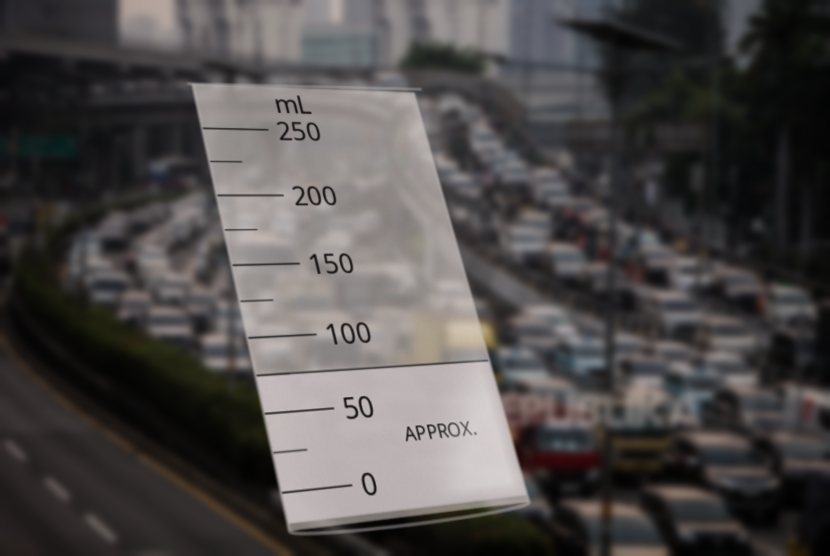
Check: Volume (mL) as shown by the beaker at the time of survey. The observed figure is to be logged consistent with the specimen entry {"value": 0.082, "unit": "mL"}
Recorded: {"value": 75, "unit": "mL"}
